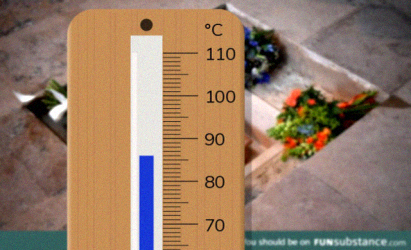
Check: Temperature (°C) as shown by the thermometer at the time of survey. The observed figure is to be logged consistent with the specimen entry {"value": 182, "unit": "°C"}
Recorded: {"value": 86, "unit": "°C"}
